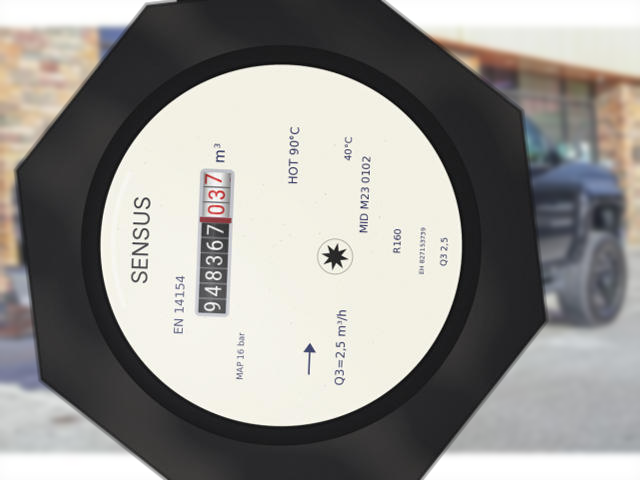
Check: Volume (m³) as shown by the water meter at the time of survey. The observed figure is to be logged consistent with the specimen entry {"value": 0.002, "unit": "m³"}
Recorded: {"value": 948367.037, "unit": "m³"}
